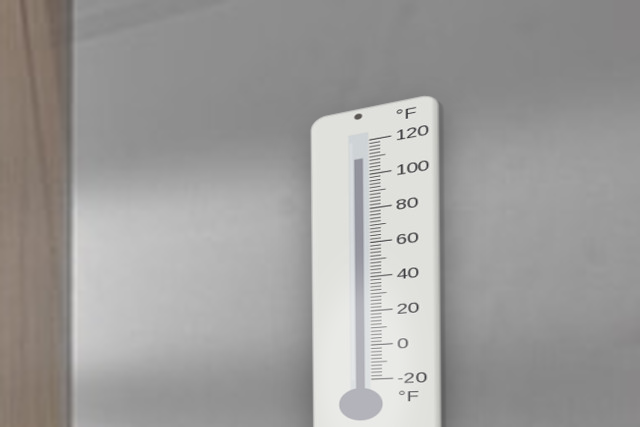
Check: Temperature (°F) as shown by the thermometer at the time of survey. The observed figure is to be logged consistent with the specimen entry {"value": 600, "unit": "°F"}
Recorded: {"value": 110, "unit": "°F"}
